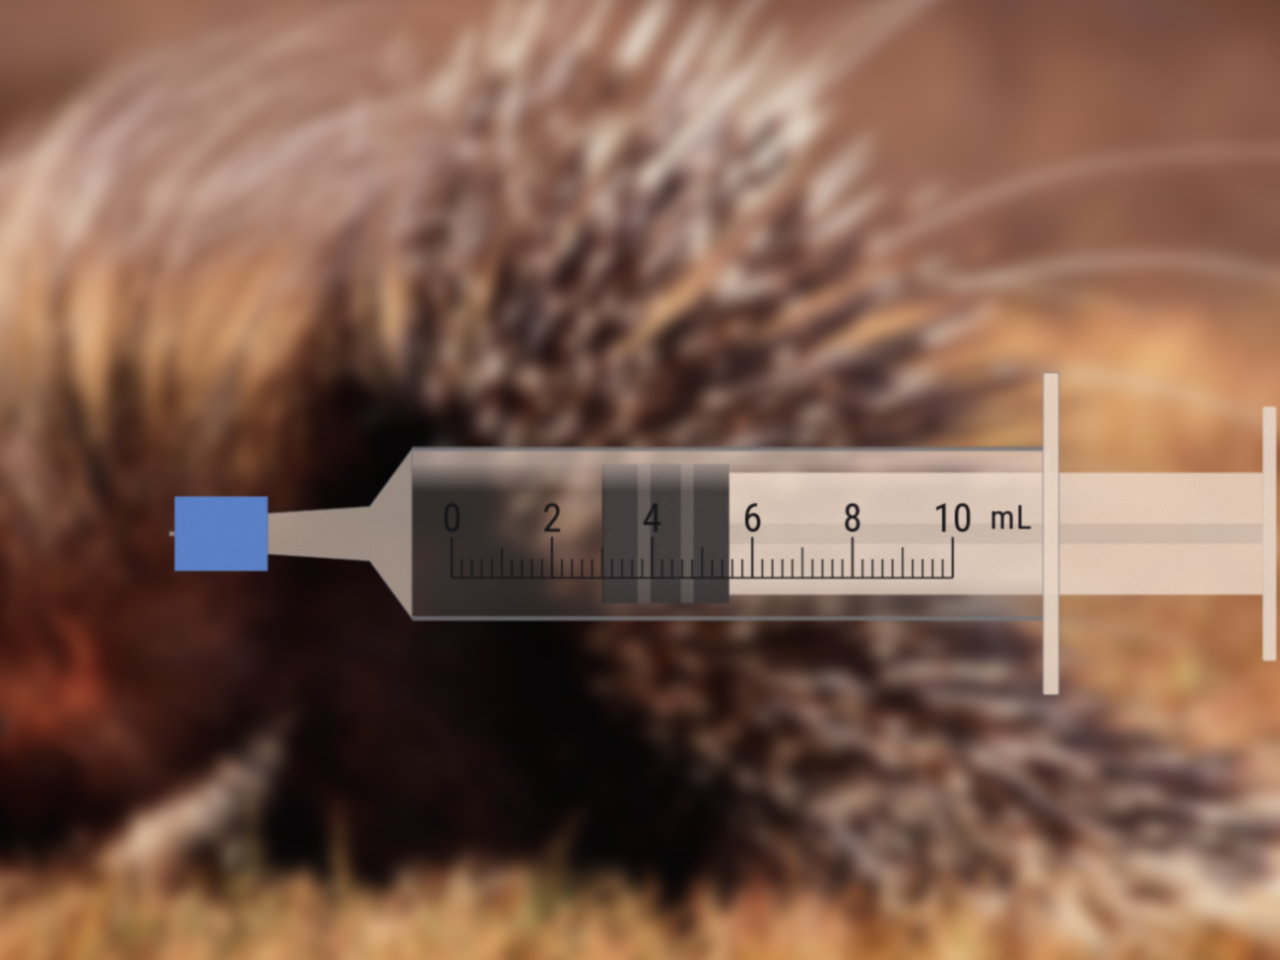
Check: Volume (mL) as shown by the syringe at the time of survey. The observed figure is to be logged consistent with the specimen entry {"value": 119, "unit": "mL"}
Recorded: {"value": 3, "unit": "mL"}
